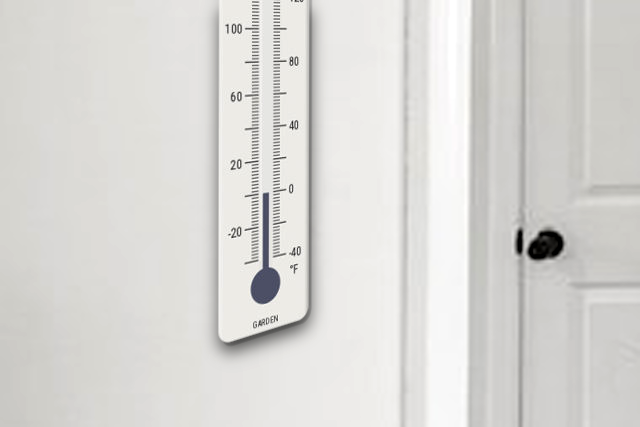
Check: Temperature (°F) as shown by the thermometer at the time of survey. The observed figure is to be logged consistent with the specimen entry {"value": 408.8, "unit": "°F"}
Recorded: {"value": 0, "unit": "°F"}
